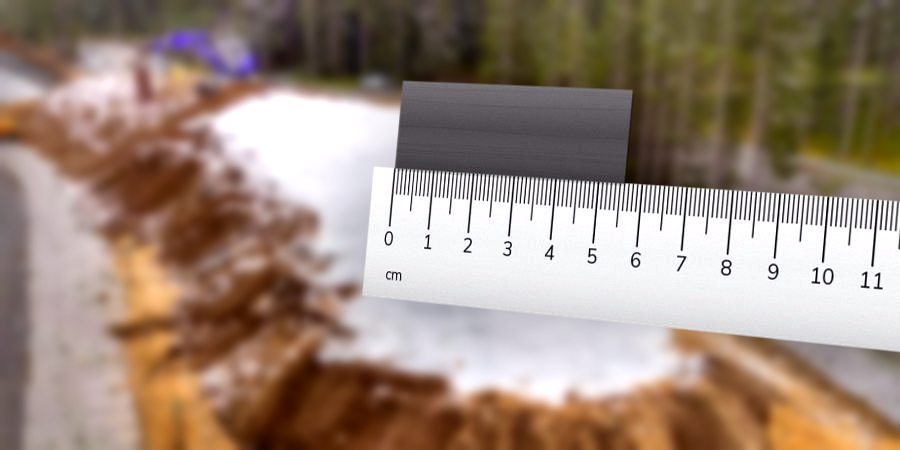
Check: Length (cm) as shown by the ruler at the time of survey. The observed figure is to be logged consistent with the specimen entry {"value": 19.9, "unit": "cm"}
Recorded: {"value": 5.6, "unit": "cm"}
